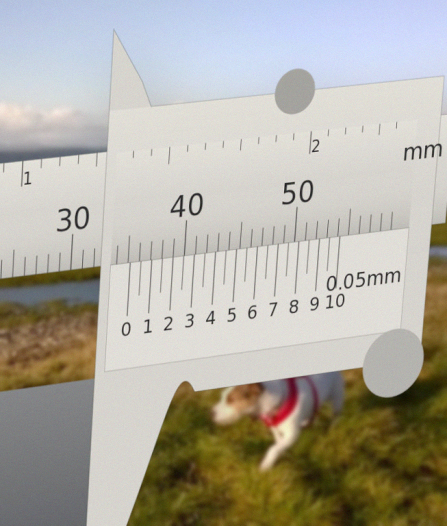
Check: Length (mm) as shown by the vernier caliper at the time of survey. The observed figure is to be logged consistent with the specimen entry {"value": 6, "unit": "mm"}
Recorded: {"value": 35.2, "unit": "mm"}
